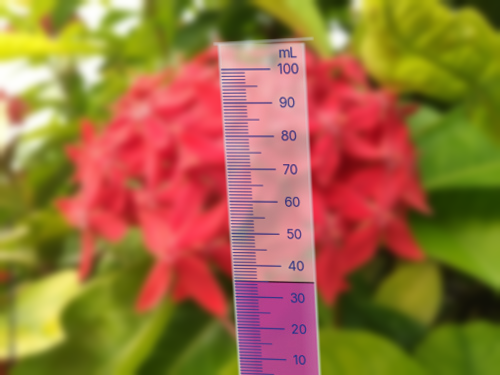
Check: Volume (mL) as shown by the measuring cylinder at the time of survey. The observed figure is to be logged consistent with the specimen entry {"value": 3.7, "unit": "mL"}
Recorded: {"value": 35, "unit": "mL"}
